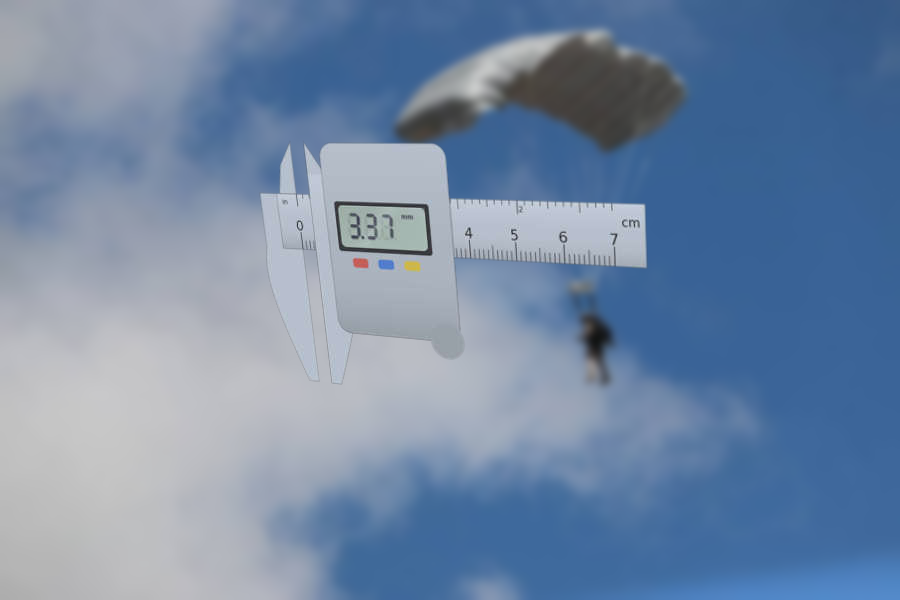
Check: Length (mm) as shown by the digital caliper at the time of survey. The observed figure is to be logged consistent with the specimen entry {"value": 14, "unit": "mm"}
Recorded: {"value": 3.37, "unit": "mm"}
